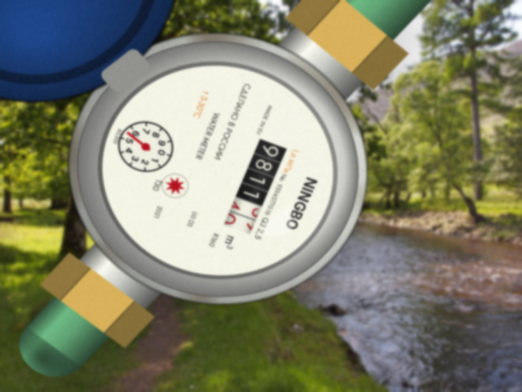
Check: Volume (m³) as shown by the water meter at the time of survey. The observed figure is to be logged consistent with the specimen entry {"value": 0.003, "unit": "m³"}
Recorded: {"value": 9811.395, "unit": "m³"}
